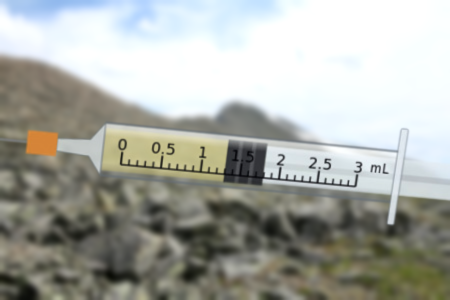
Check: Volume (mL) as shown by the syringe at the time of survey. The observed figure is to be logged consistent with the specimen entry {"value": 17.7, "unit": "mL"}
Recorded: {"value": 1.3, "unit": "mL"}
